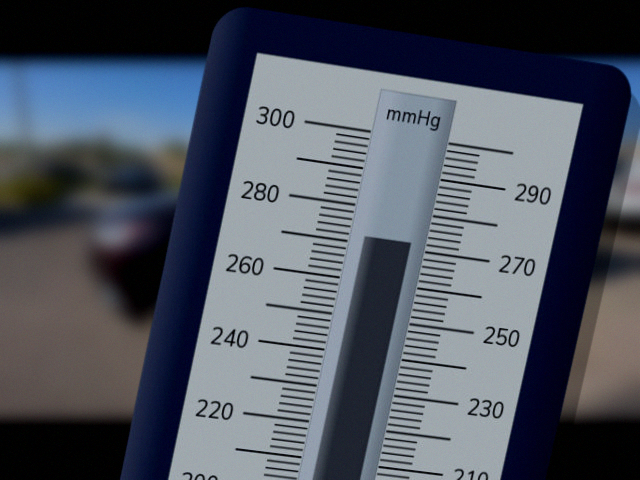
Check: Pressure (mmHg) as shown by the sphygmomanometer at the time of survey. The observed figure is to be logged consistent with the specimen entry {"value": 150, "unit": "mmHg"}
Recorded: {"value": 272, "unit": "mmHg"}
